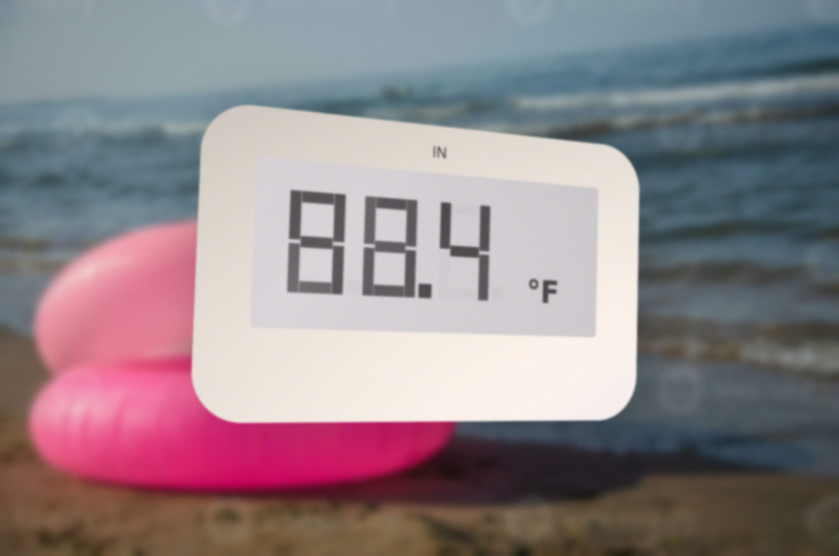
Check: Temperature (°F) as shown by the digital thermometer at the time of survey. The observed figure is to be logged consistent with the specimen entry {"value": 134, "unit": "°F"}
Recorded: {"value": 88.4, "unit": "°F"}
